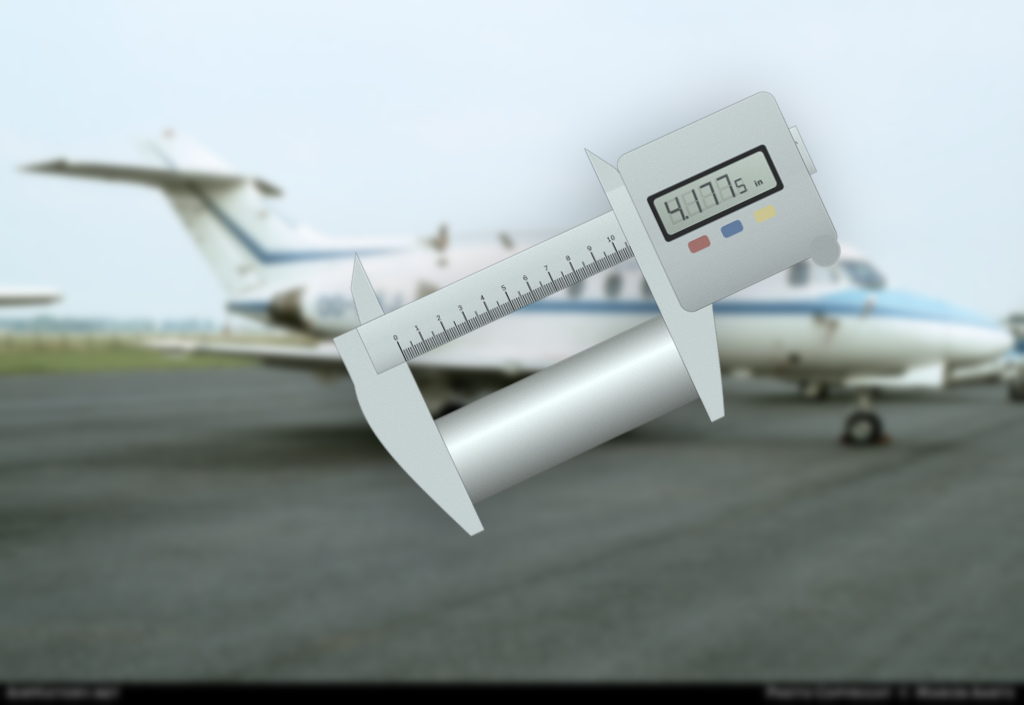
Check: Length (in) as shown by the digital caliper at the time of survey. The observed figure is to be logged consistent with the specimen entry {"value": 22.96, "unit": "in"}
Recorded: {"value": 4.1775, "unit": "in"}
